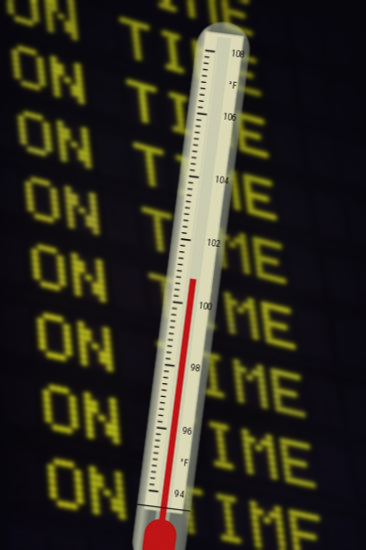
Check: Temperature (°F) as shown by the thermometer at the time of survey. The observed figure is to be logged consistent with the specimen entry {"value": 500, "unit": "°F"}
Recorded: {"value": 100.8, "unit": "°F"}
